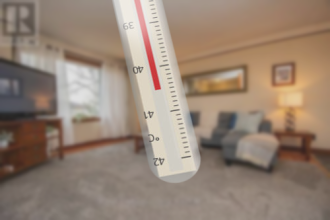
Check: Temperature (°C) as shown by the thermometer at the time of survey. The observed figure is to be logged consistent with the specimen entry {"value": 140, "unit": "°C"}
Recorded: {"value": 40.5, "unit": "°C"}
